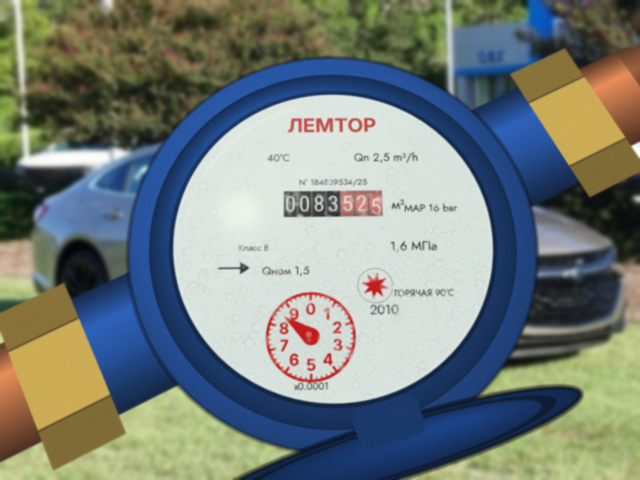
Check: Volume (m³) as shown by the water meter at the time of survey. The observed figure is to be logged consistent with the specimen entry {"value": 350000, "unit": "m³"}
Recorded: {"value": 83.5248, "unit": "m³"}
